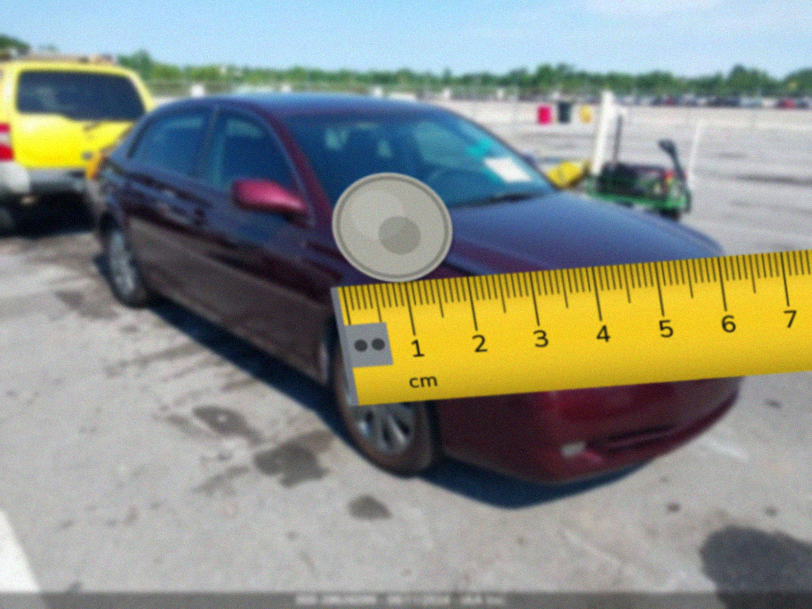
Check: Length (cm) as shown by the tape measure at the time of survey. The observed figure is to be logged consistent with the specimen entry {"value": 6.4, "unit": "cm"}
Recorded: {"value": 1.9, "unit": "cm"}
